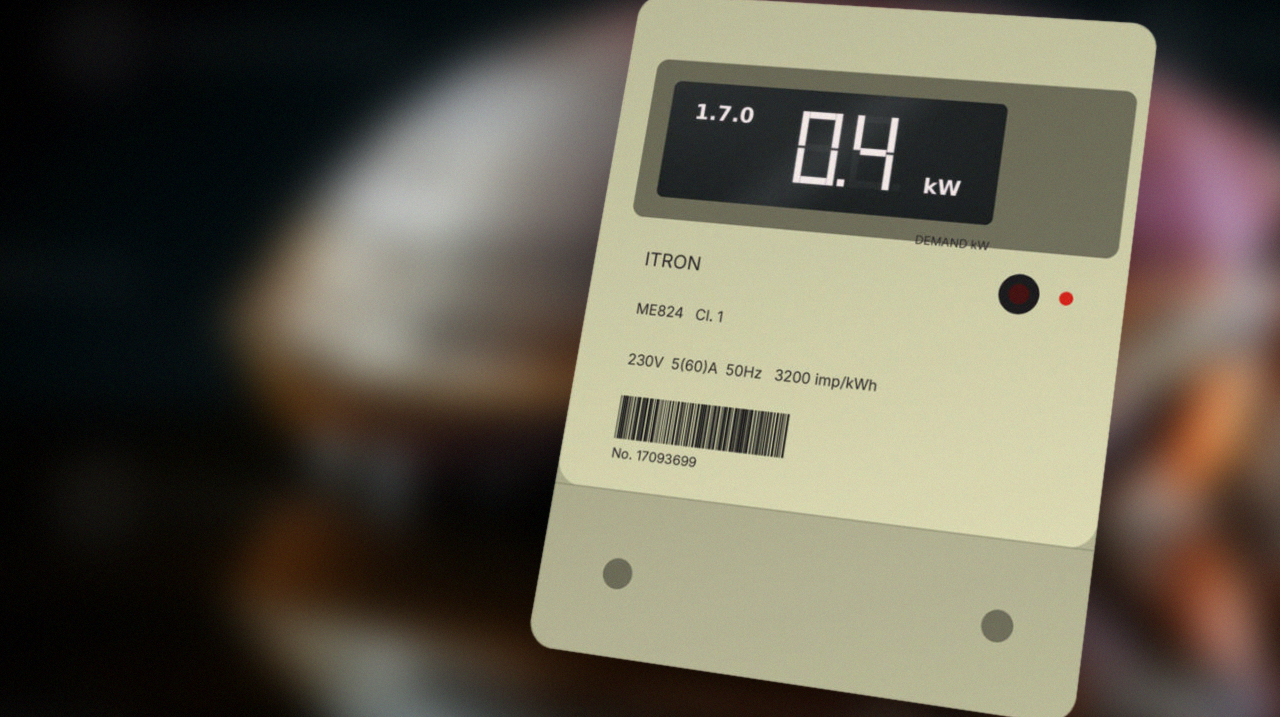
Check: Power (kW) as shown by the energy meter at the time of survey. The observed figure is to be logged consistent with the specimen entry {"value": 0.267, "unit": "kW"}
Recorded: {"value": 0.4, "unit": "kW"}
